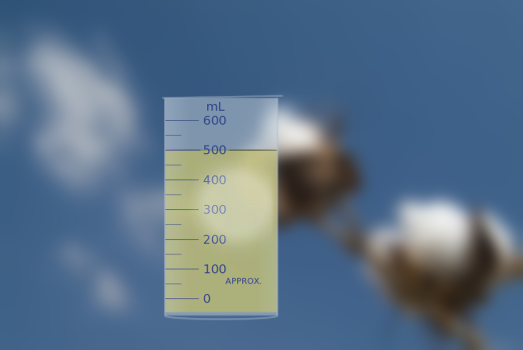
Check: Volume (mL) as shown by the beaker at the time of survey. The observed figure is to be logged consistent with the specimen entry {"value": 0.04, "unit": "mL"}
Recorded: {"value": 500, "unit": "mL"}
